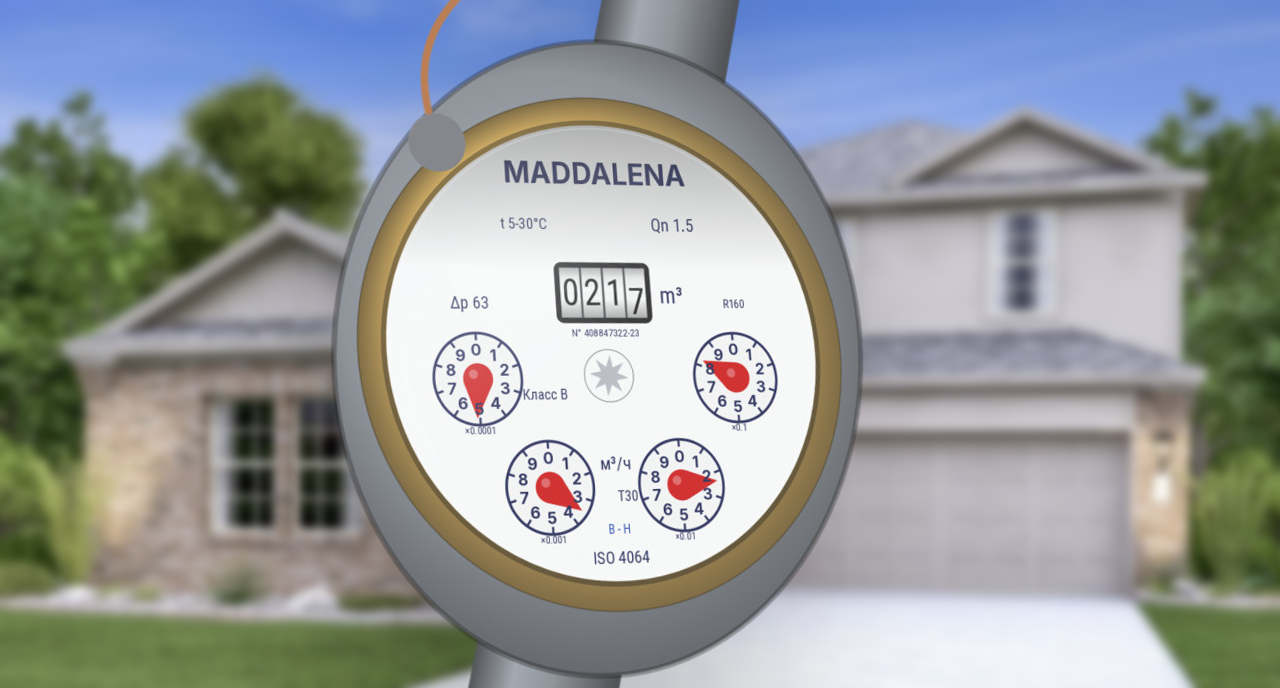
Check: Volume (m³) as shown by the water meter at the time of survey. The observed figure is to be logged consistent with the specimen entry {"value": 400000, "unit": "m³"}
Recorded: {"value": 216.8235, "unit": "m³"}
